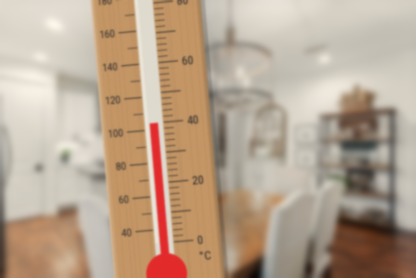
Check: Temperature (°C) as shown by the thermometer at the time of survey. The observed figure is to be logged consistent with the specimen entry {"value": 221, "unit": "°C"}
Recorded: {"value": 40, "unit": "°C"}
